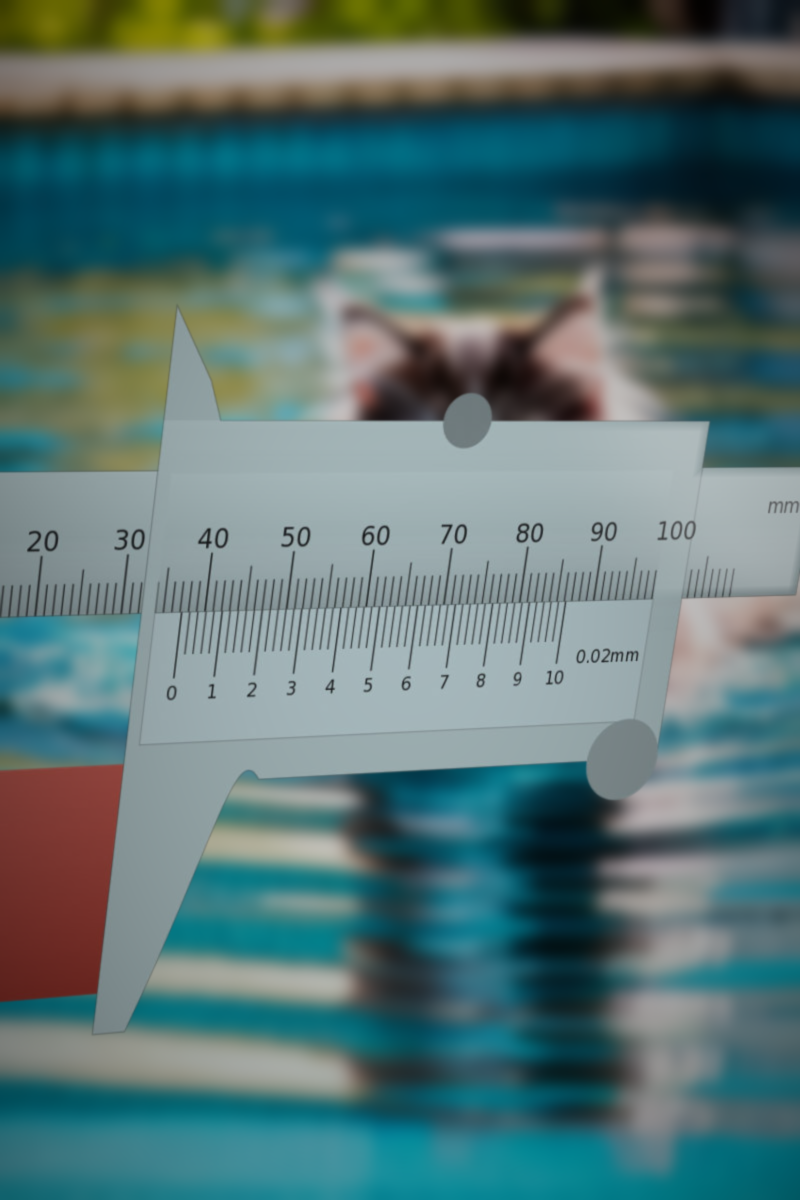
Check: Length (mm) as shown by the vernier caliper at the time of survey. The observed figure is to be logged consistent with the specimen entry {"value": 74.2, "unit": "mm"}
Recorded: {"value": 37.2, "unit": "mm"}
